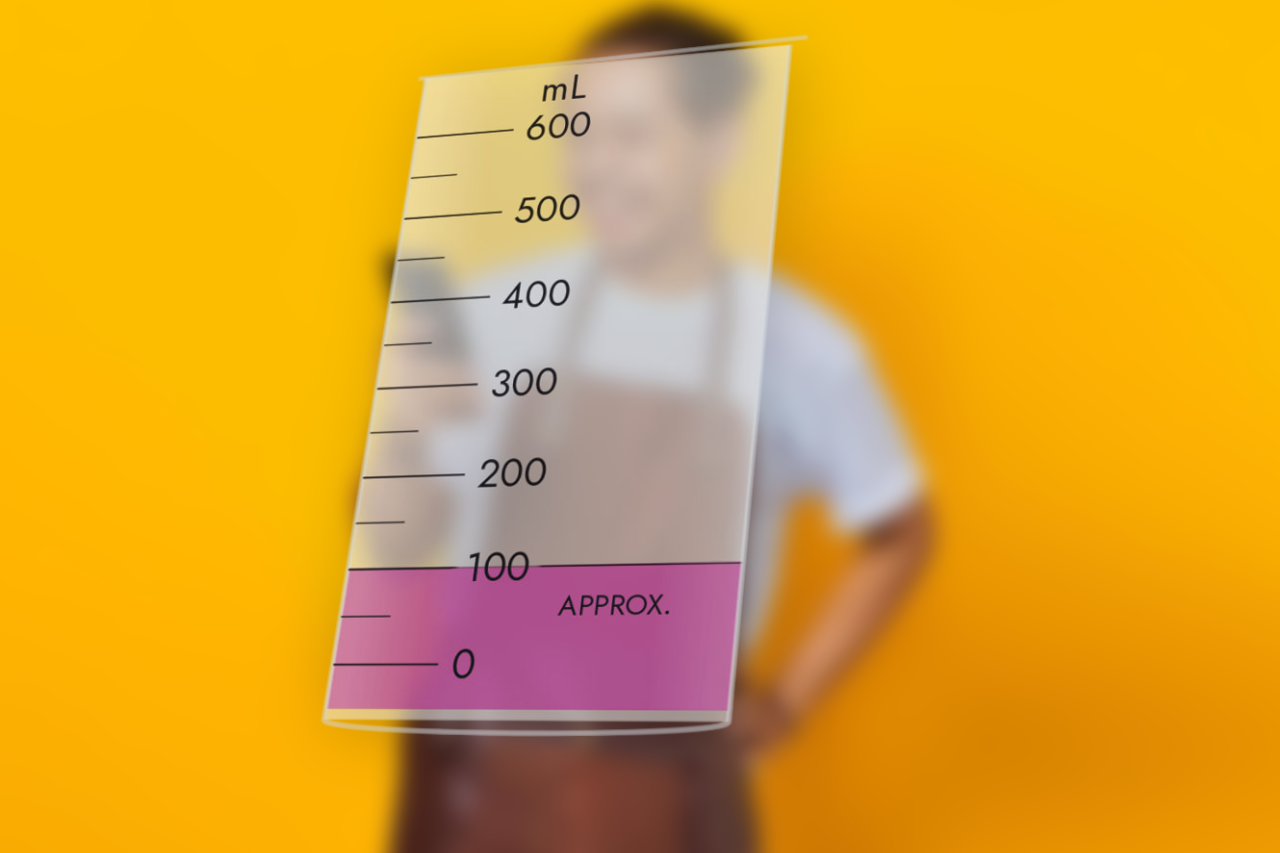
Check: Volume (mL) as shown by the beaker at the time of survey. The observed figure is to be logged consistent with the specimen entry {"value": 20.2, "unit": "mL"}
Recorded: {"value": 100, "unit": "mL"}
